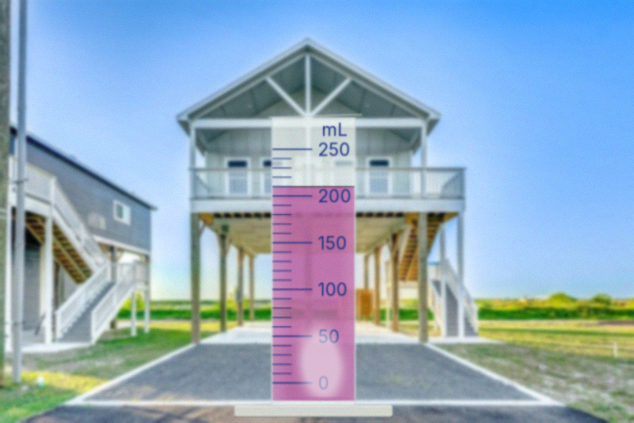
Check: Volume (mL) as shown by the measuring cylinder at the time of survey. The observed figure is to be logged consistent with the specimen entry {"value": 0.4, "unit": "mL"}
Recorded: {"value": 210, "unit": "mL"}
